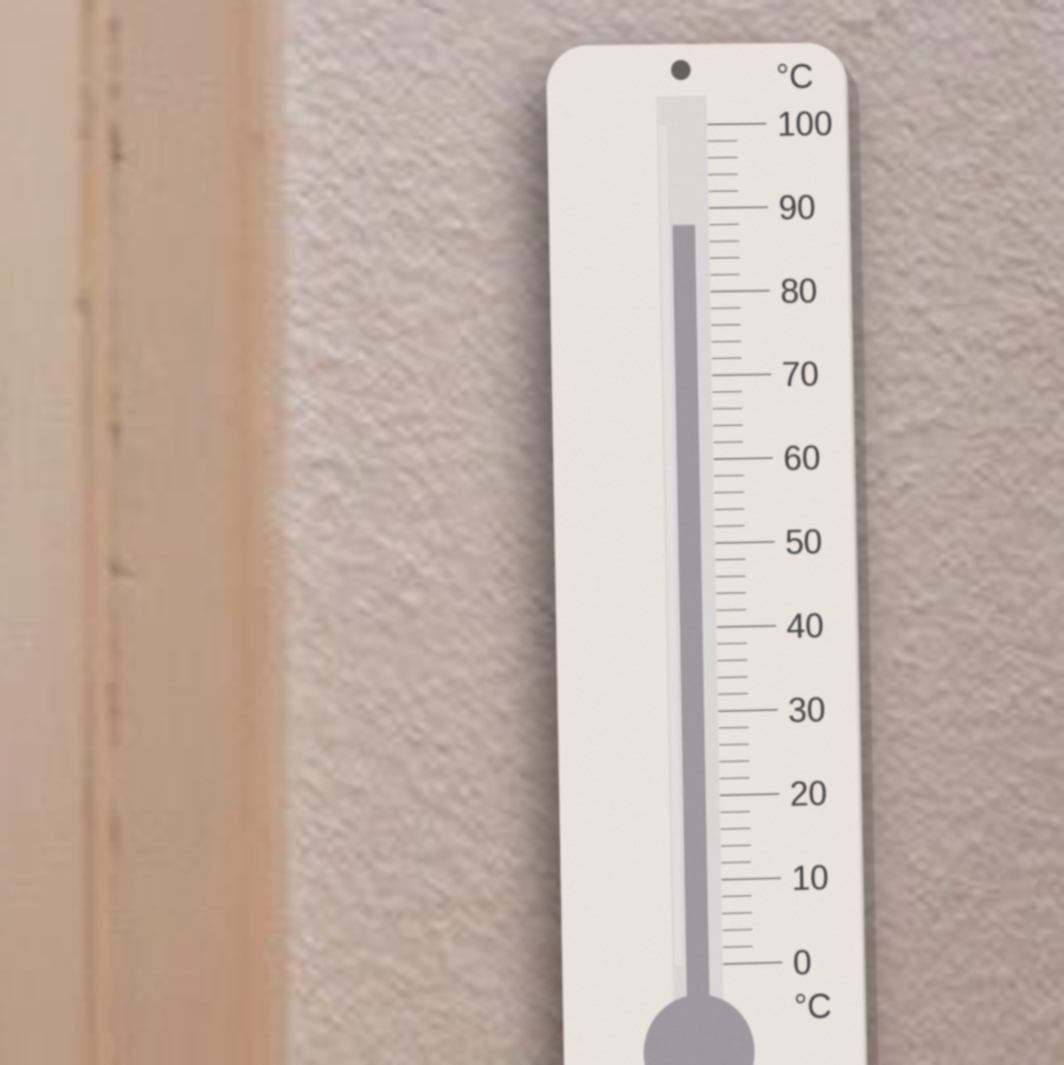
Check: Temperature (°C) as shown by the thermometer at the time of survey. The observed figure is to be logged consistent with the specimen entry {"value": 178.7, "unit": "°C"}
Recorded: {"value": 88, "unit": "°C"}
